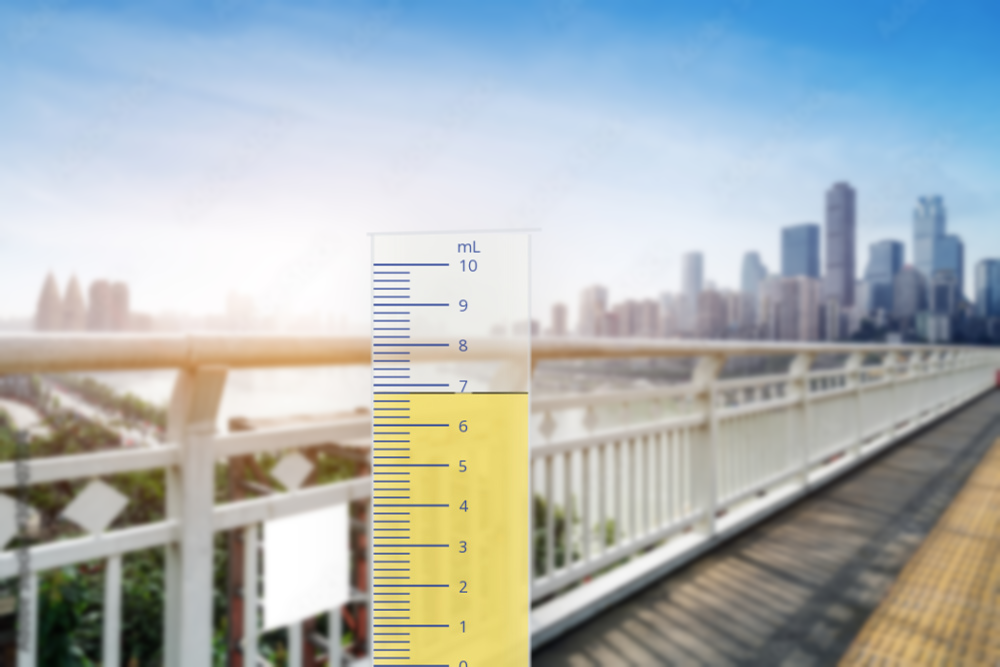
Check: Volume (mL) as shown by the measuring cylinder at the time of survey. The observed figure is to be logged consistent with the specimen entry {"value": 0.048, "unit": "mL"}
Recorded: {"value": 6.8, "unit": "mL"}
